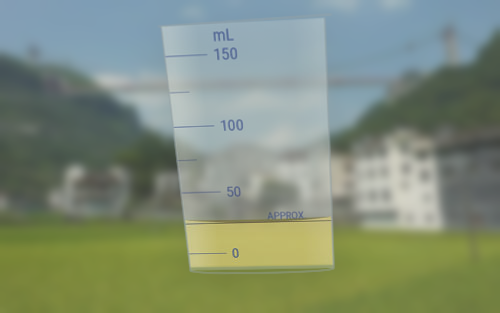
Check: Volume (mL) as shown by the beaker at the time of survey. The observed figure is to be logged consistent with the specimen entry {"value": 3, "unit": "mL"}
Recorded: {"value": 25, "unit": "mL"}
